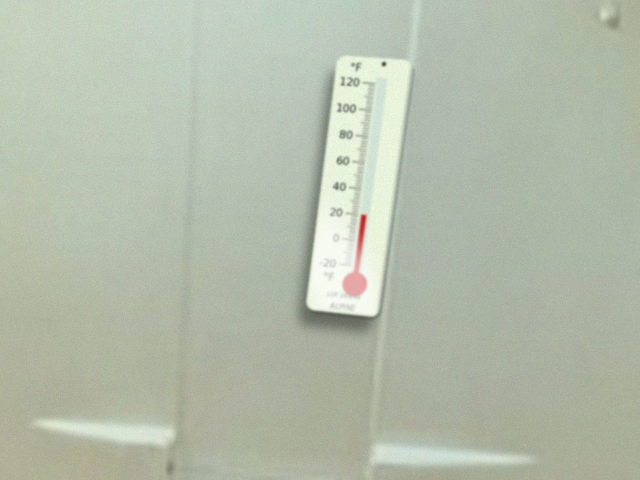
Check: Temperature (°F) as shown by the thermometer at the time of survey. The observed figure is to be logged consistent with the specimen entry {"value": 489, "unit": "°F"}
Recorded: {"value": 20, "unit": "°F"}
